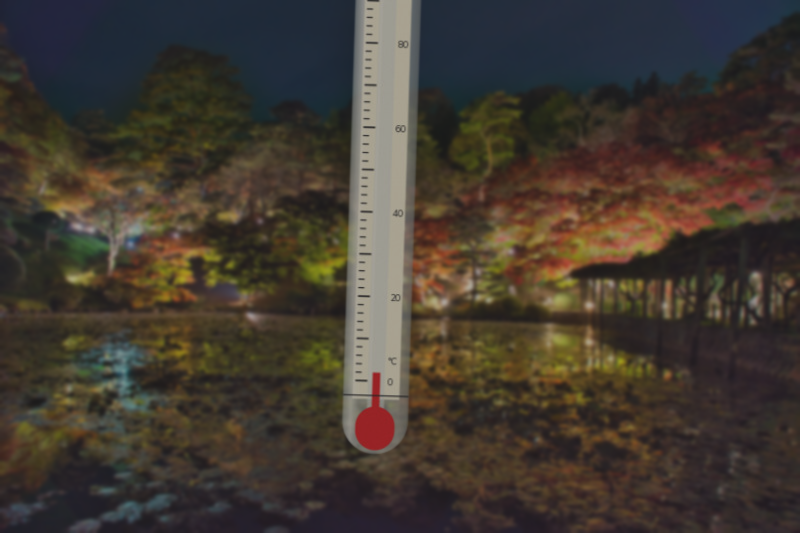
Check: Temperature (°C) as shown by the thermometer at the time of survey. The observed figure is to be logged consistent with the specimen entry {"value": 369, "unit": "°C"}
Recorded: {"value": 2, "unit": "°C"}
